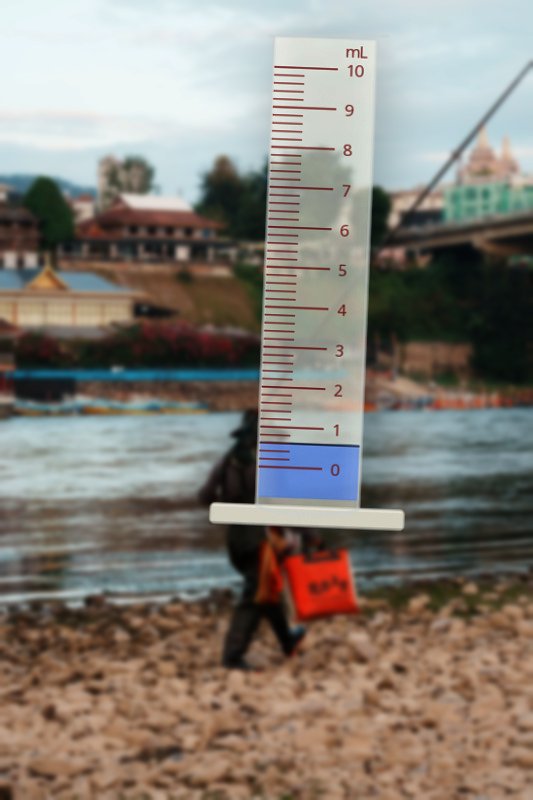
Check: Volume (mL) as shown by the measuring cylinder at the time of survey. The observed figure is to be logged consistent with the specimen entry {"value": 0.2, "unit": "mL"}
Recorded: {"value": 0.6, "unit": "mL"}
